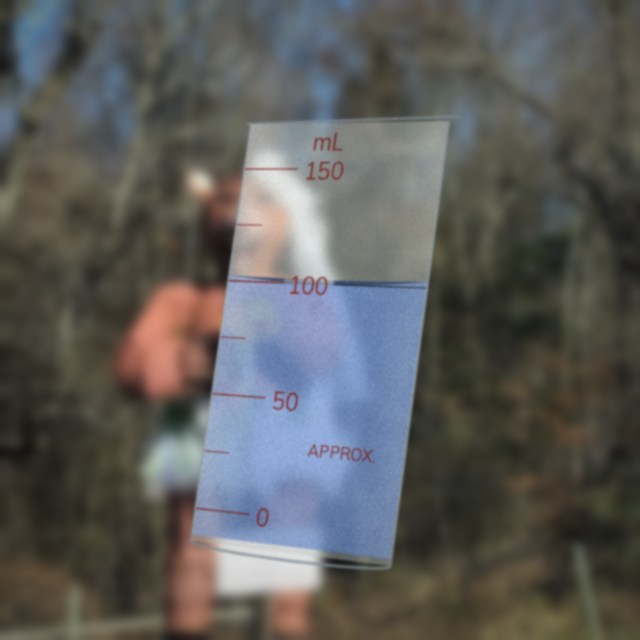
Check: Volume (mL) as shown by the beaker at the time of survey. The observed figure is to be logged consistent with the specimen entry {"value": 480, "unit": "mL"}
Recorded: {"value": 100, "unit": "mL"}
